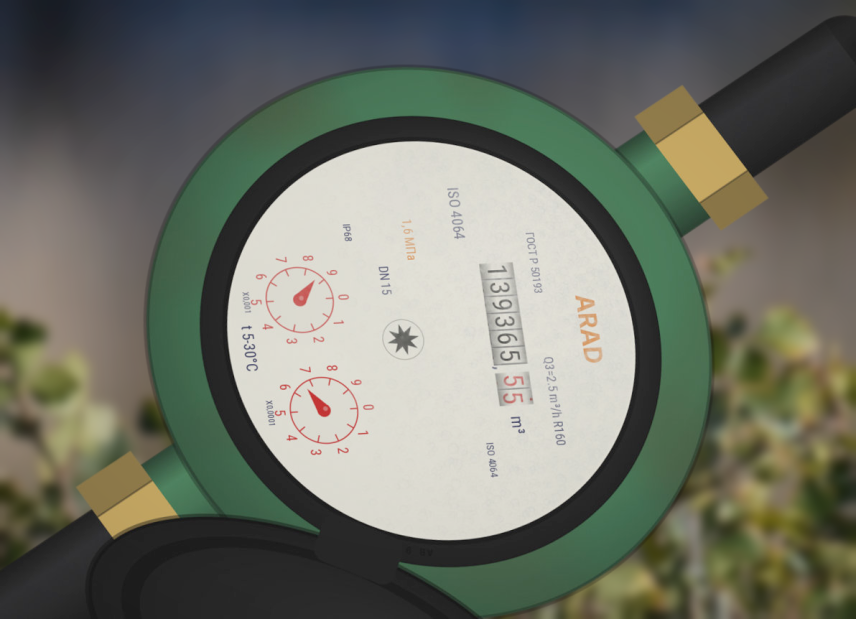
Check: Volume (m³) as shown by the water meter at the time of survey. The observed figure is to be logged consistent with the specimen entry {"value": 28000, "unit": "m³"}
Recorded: {"value": 139365.5486, "unit": "m³"}
